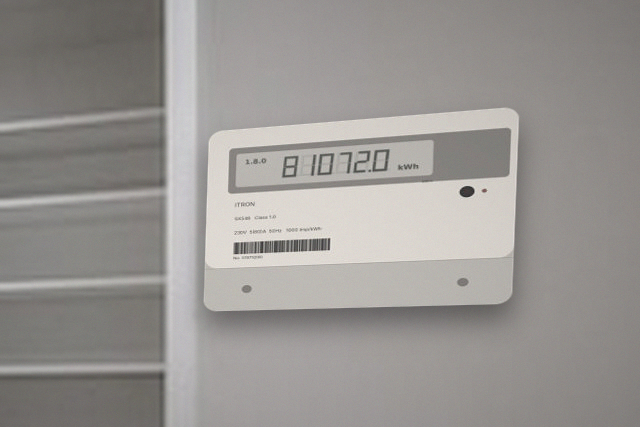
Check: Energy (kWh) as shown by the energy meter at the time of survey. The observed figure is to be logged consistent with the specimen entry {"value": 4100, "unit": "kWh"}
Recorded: {"value": 81072.0, "unit": "kWh"}
